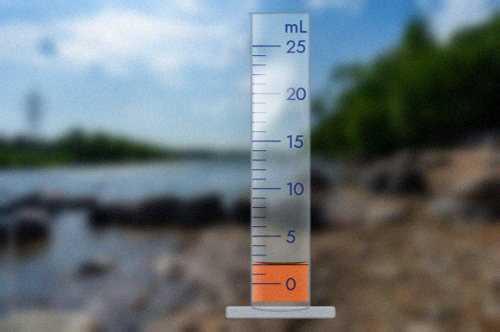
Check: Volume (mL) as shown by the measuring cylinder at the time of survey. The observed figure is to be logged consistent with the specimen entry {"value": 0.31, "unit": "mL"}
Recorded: {"value": 2, "unit": "mL"}
